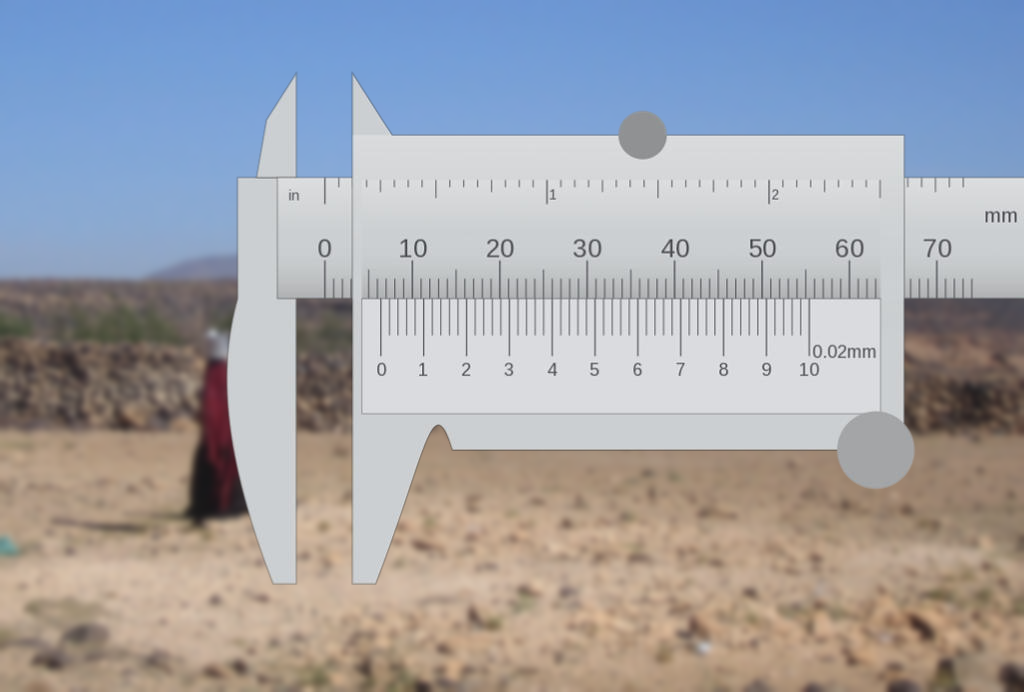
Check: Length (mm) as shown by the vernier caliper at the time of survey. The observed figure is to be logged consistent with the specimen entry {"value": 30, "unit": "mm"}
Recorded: {"value": 6.4, "unit": "mm"}
